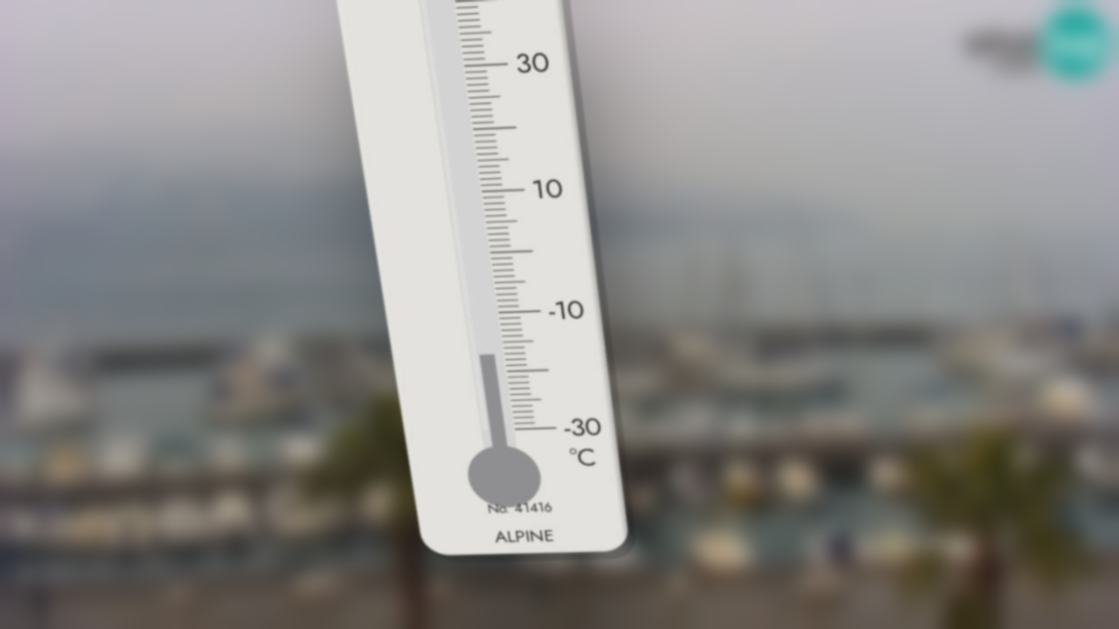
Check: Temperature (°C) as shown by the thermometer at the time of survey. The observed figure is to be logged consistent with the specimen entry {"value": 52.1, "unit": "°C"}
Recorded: {"value": -17, "unit": "°C"}
